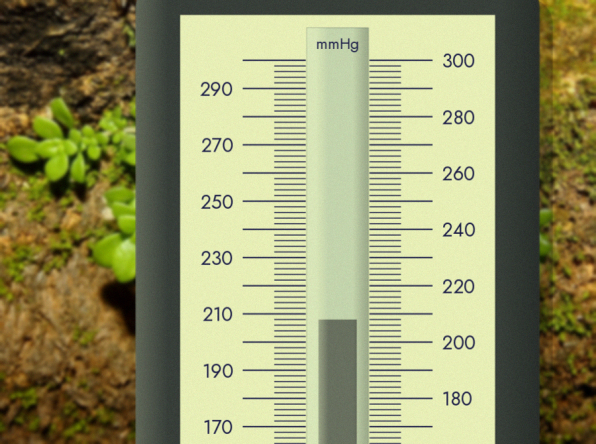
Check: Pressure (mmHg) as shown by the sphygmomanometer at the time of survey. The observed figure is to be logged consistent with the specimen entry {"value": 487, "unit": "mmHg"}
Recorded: {"value": 208, "unit": "mmHg"}
